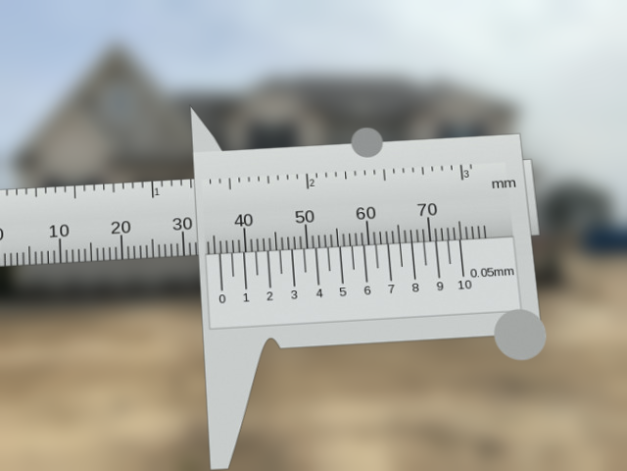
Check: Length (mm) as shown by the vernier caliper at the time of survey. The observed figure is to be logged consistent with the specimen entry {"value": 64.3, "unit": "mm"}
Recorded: {"value": 35.8, "unit": "mm"}
